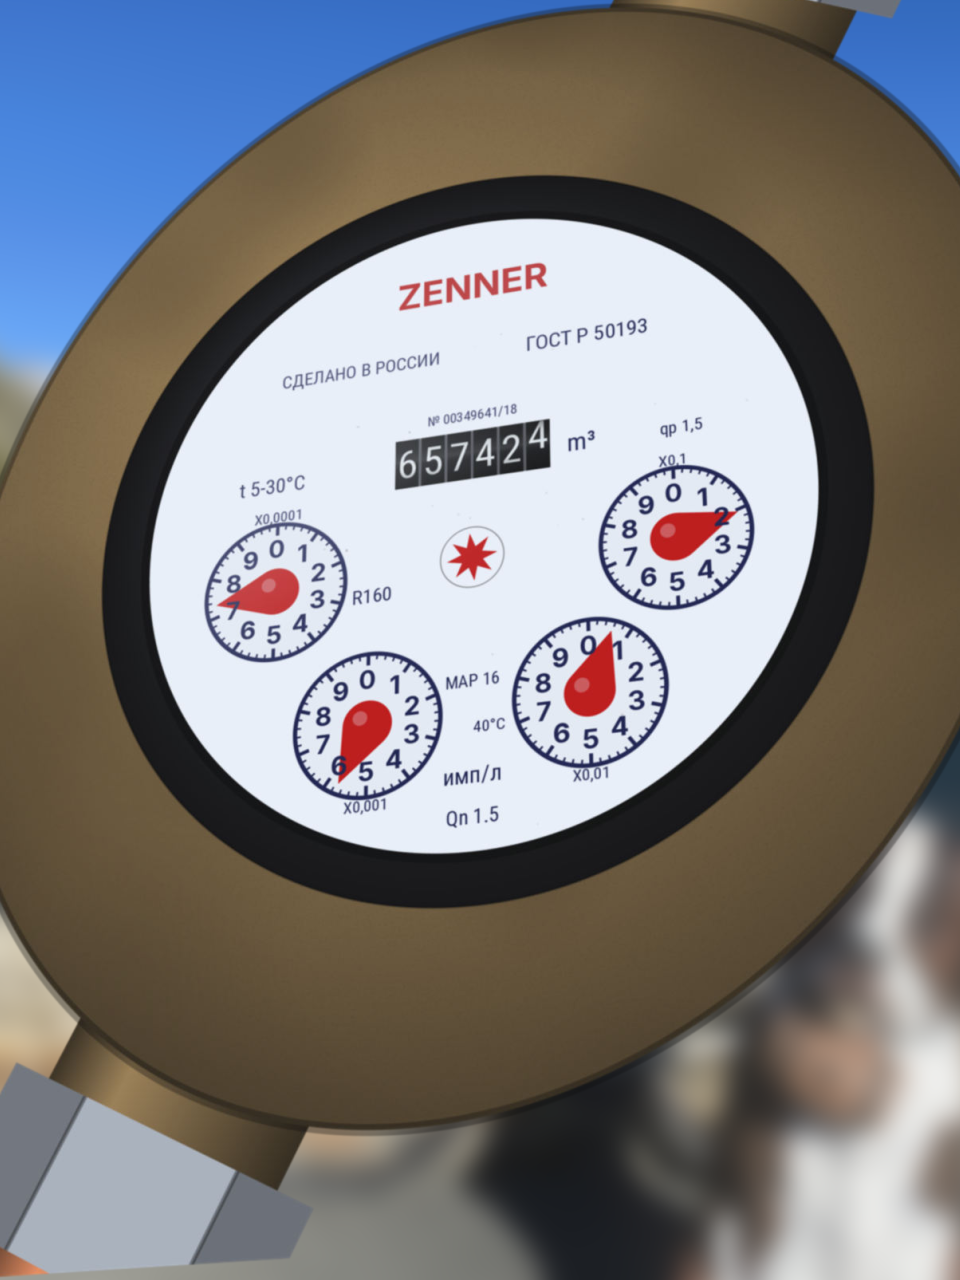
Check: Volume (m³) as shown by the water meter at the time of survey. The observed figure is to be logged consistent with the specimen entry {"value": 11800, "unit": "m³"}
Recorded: {"value": 657424.2057, "unit": "m³"}
